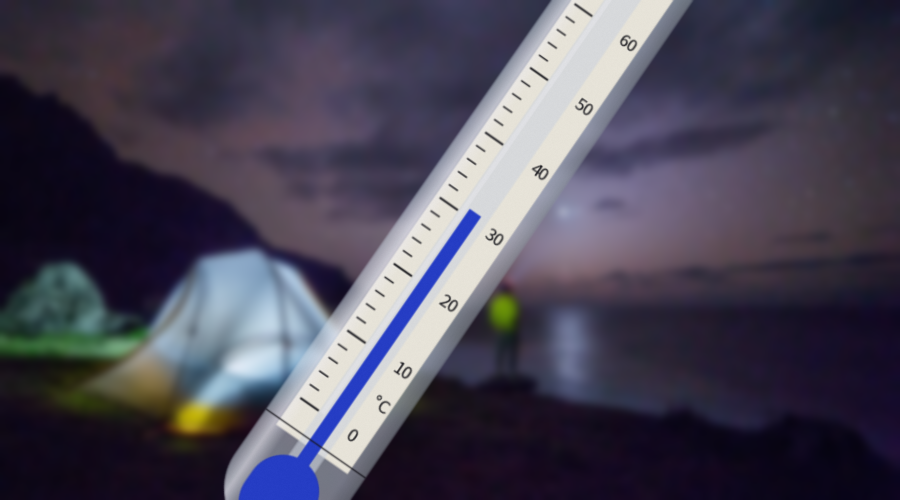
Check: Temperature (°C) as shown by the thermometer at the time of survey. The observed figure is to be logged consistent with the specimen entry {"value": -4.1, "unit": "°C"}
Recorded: {"value": 31, "unit": "°C"}
